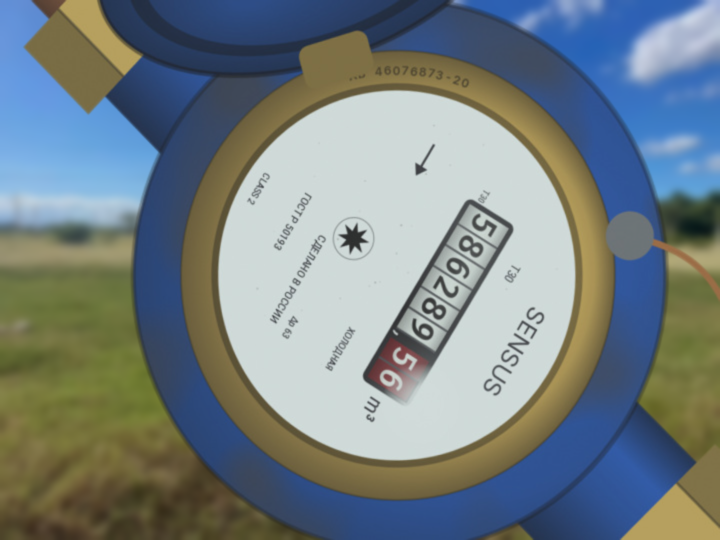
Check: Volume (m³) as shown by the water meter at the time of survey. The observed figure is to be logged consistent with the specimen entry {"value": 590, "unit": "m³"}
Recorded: {"value": 586289.56, "unit": "m³"}
